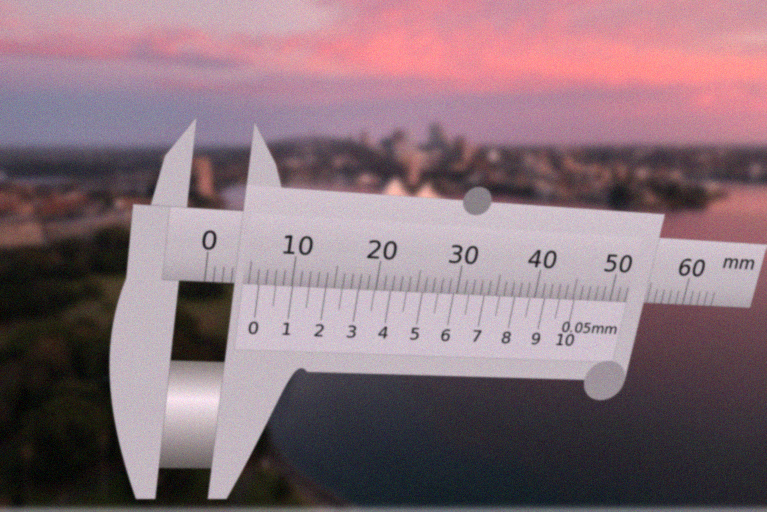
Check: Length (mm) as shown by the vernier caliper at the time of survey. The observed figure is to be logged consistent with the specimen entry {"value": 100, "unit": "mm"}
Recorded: {"value": 6.2, "unit": "mm"}
